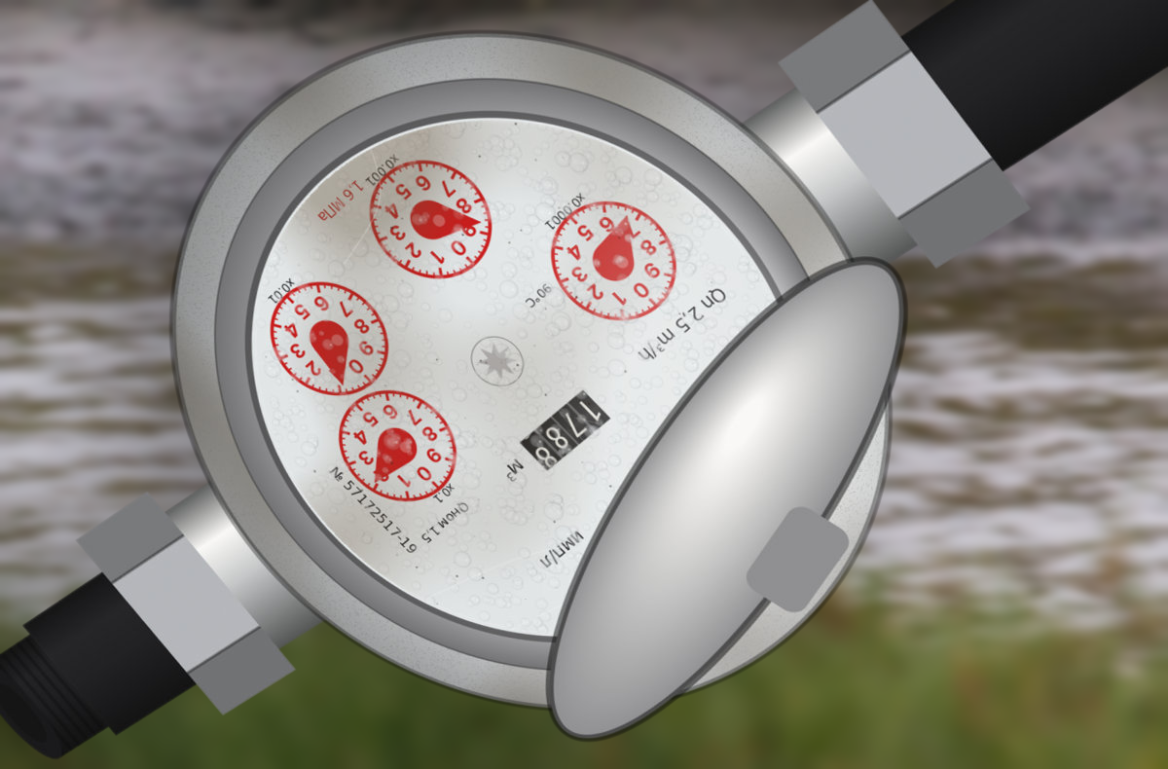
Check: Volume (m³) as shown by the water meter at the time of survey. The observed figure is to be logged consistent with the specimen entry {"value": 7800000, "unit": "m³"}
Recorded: {"value": 1788.2086, "unit": "m³"}
